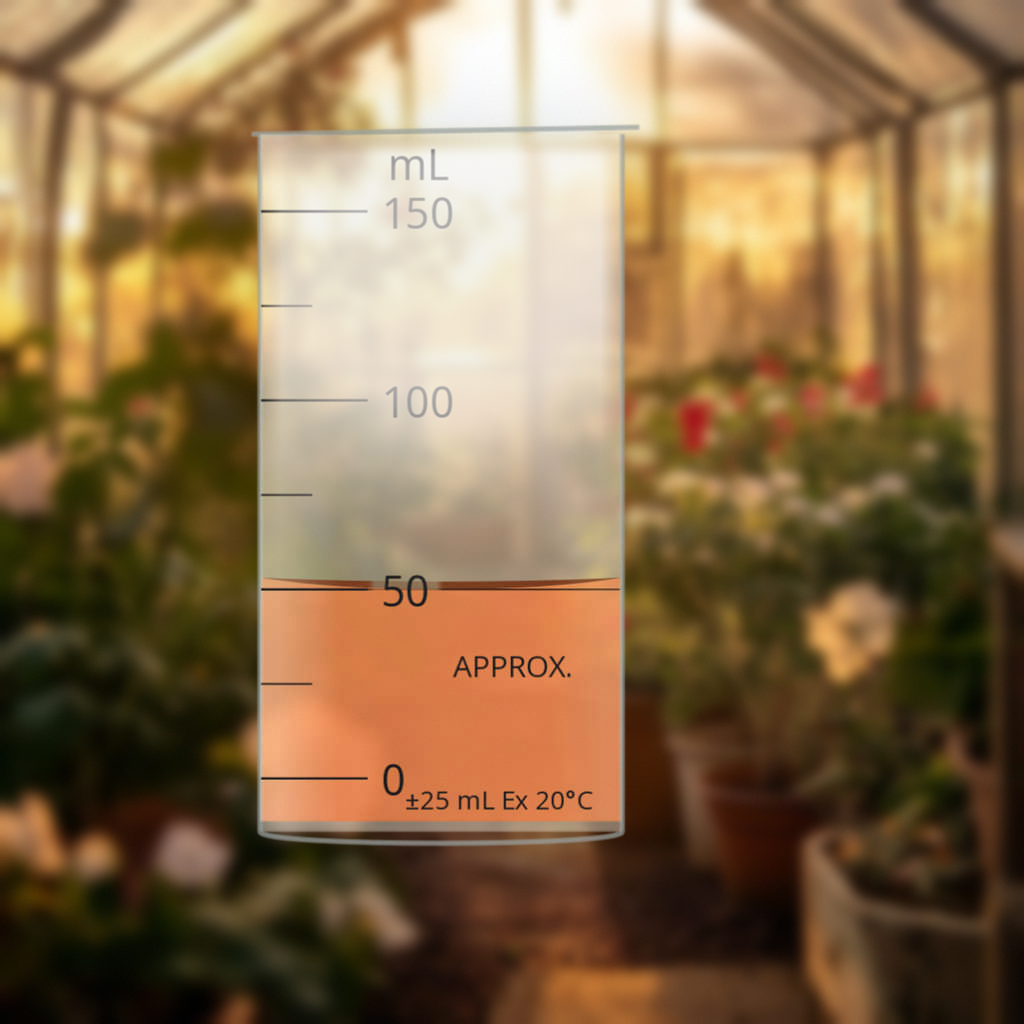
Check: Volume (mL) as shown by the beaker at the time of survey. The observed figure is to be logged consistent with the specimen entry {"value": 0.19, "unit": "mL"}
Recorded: {"value": 50, "unit": "mL"}
